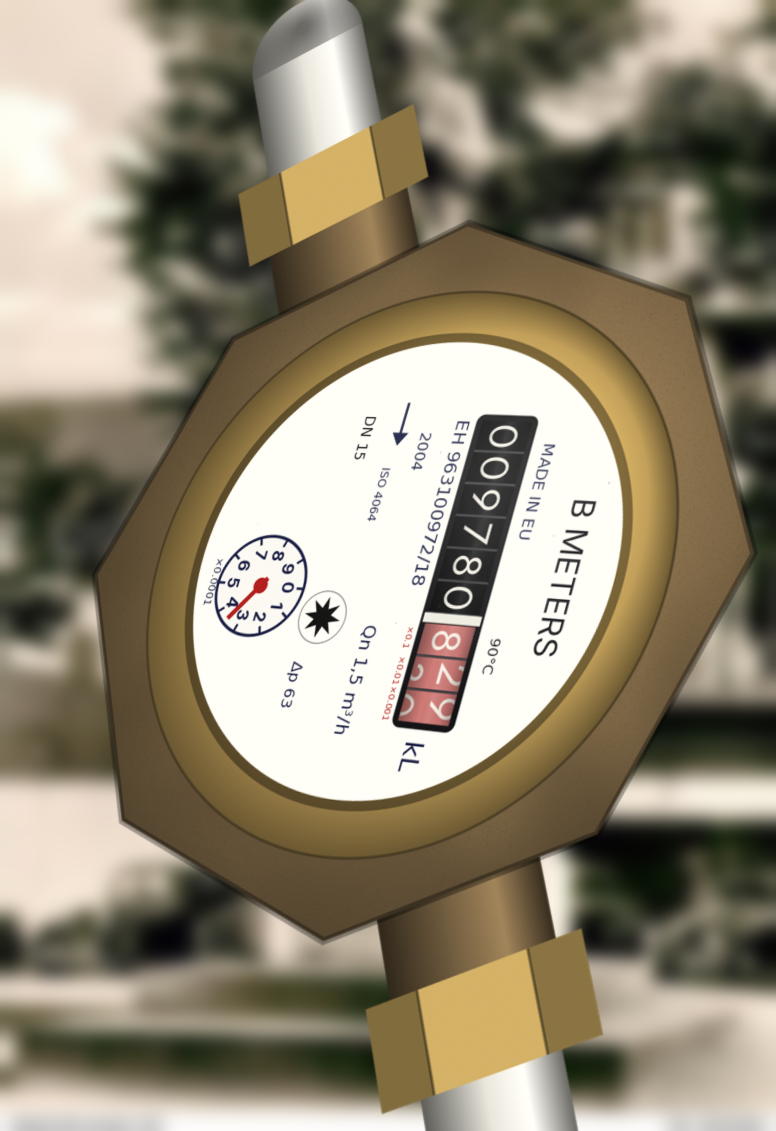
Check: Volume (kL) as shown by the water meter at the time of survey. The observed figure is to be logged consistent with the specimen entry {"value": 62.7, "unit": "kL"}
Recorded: {"value": 9780.8293, "unit": "kL"}
